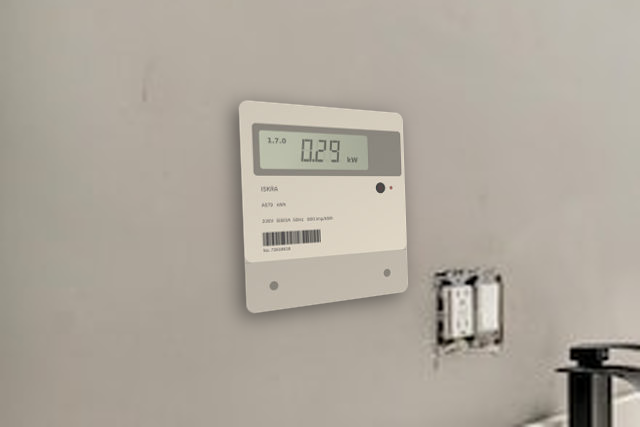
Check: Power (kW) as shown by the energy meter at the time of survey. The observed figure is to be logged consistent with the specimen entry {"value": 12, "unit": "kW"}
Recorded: {"value": 0.29, "unit": "kW"}
